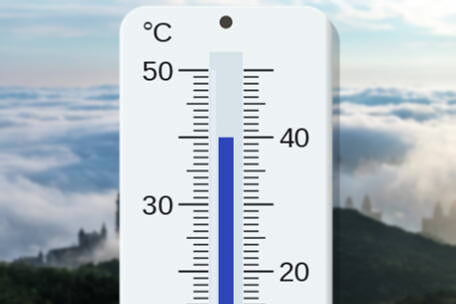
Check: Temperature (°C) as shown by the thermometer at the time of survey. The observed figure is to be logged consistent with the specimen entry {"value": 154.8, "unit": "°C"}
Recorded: {"value": 40, "unit": "°C"}
